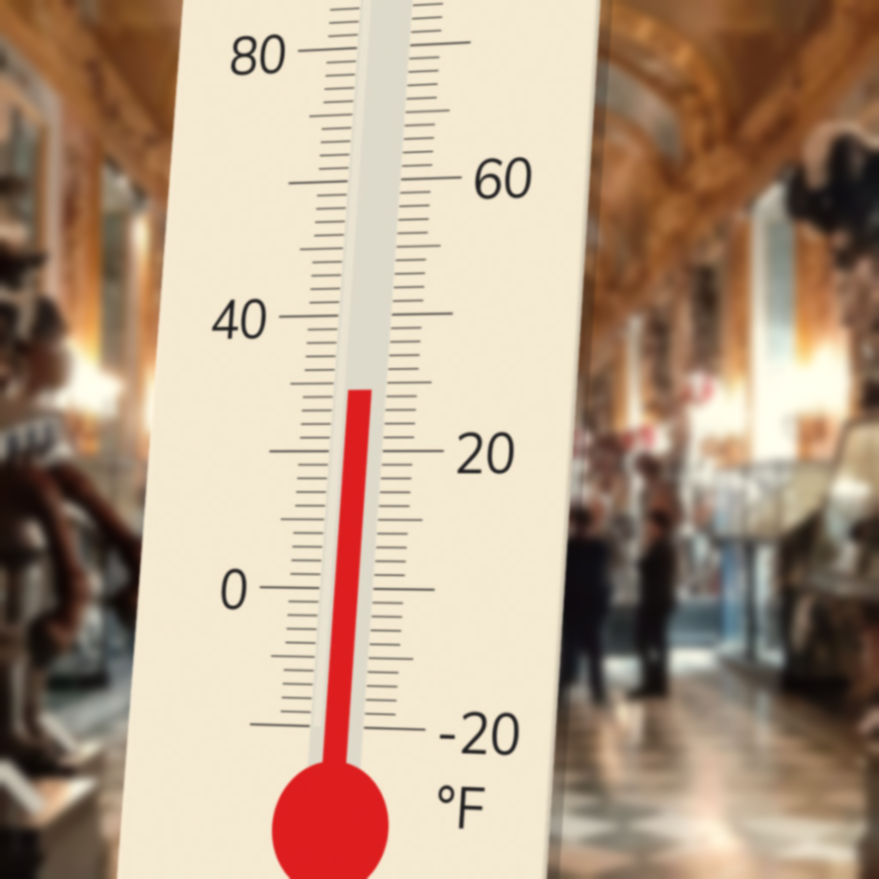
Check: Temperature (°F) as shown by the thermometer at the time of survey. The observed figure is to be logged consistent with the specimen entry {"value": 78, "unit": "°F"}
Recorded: {"value": 29, "unit": "°F"}
